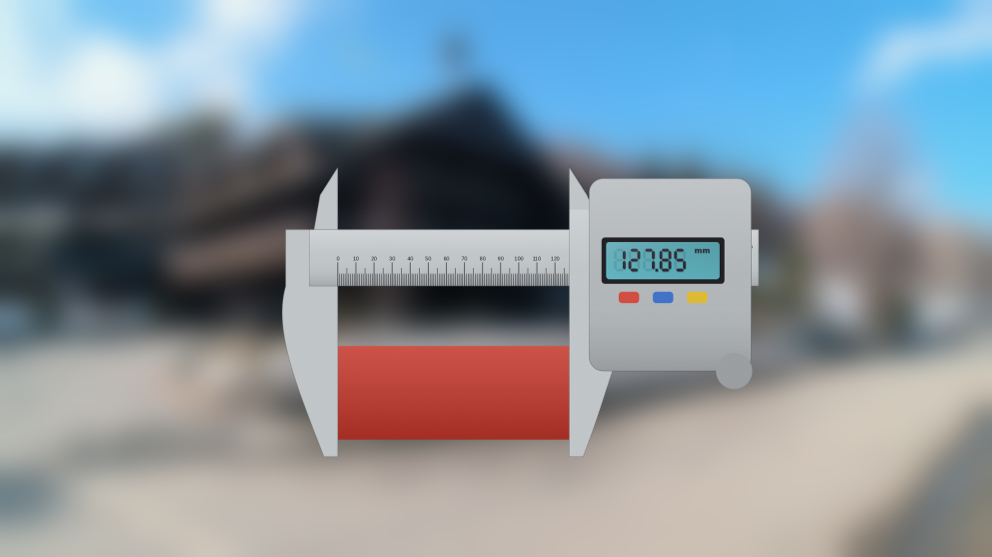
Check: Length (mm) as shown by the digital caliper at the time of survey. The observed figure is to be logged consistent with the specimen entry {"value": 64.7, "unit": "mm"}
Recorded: {"value": 127.85, "unit": "mm"}
